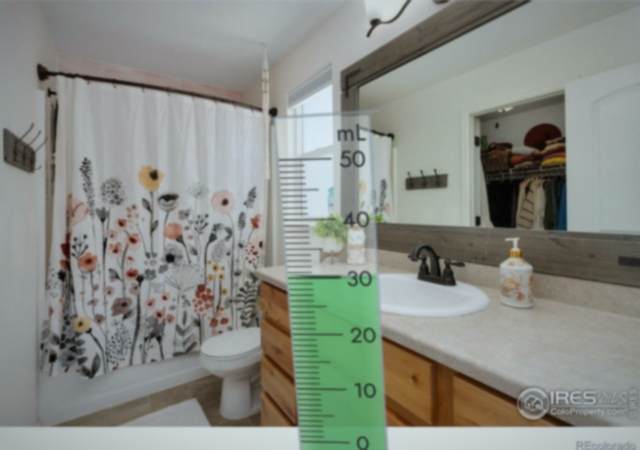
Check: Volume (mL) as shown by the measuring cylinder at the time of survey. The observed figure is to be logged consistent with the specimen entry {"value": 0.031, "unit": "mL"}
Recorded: {"value": 30, "unit": "mL"}
